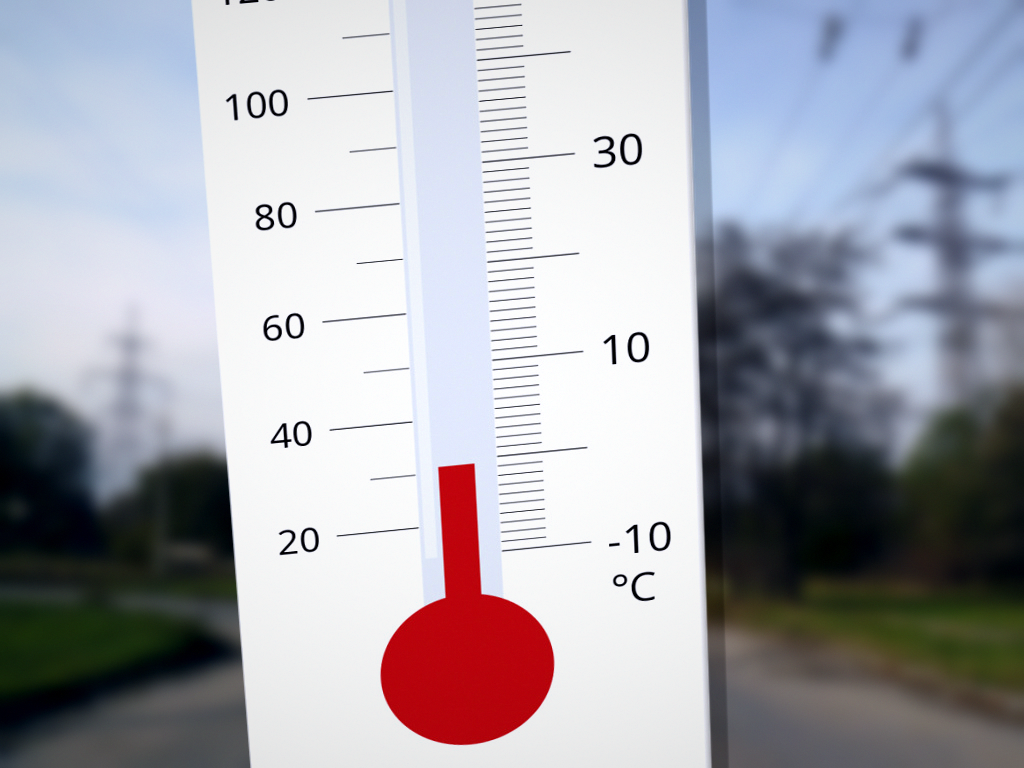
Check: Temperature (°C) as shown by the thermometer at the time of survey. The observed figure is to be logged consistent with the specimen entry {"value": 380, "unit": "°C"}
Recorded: {"value": -0.5, "unit": "°C"}
